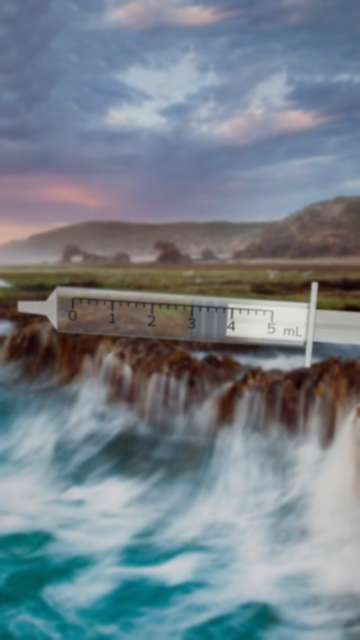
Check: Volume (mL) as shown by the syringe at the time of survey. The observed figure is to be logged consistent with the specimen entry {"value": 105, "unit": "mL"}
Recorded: {"value": 3, "unit": "mL"}
